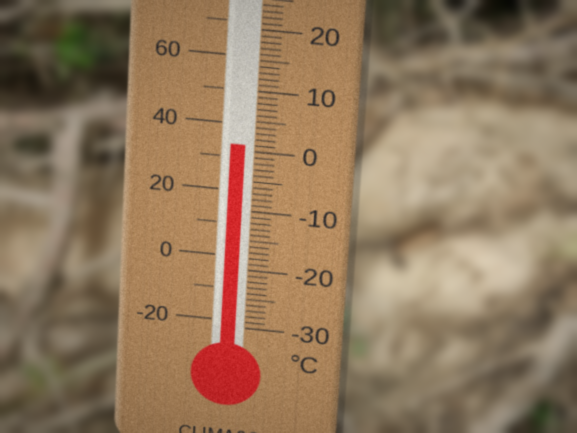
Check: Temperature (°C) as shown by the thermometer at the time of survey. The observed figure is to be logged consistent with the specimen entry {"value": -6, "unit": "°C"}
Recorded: {"value": 1, "unit": "°C"}
